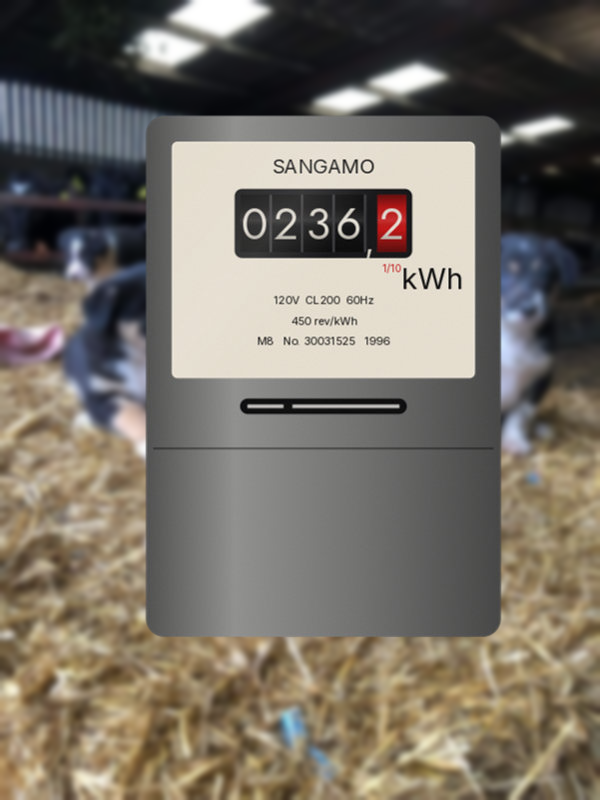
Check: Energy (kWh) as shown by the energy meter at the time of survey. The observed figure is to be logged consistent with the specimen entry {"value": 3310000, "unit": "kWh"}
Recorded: {"value": 236.2, "unit": "kWh"}
